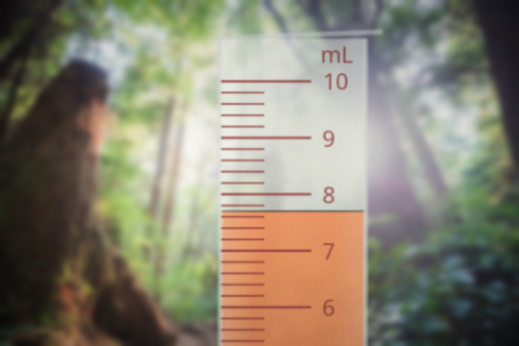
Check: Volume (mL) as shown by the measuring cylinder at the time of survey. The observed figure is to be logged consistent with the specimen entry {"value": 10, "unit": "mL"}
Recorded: {"value": 7.7, "unit": "mL"}
